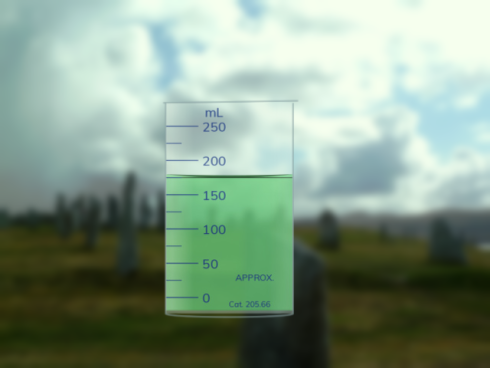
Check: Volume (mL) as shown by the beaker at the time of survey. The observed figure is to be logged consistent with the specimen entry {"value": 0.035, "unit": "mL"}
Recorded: {"value": 175, "unit": "mL"}
